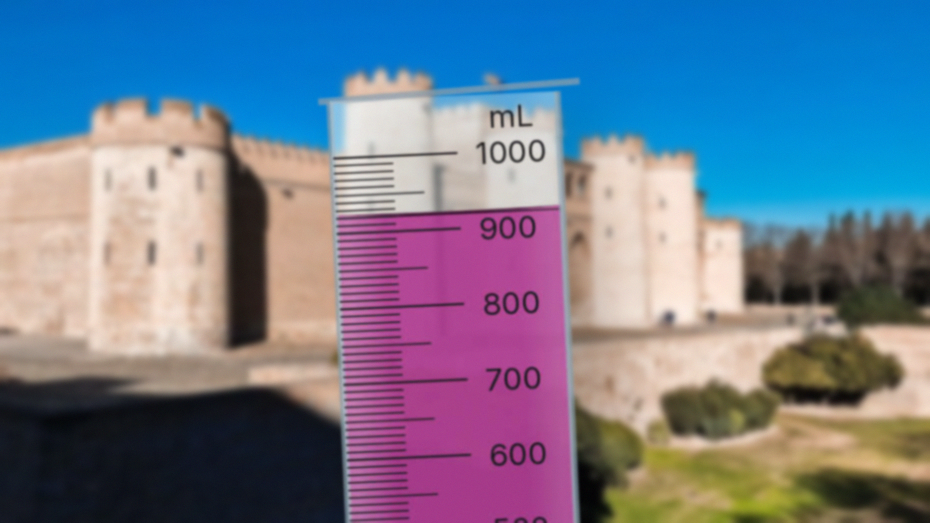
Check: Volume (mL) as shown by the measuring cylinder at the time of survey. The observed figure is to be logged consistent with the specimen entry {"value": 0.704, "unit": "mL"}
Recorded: {"value": 920, "unit": "mL"}
